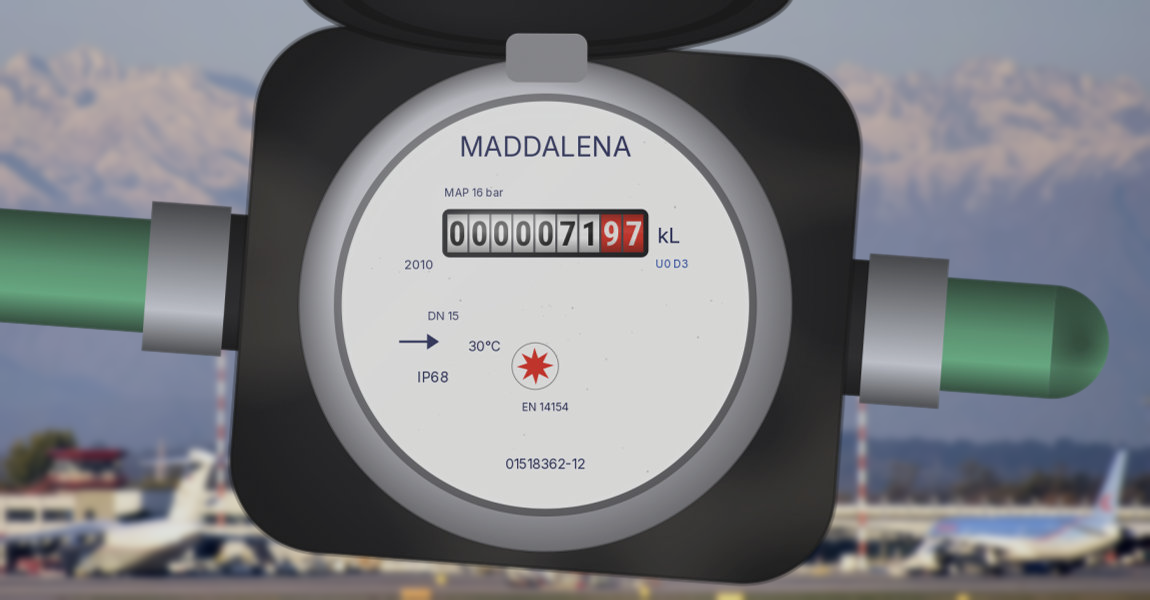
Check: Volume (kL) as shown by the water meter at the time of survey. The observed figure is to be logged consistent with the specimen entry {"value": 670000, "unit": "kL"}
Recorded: {"value": 71.97, "unit": "kL"}
